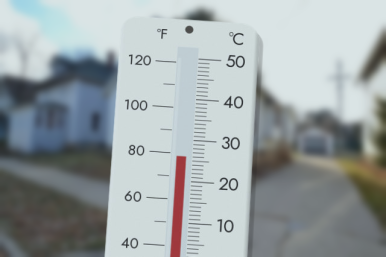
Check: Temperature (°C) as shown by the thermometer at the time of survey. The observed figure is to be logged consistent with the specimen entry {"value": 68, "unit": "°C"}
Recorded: {"value": 26, "unit": "°C"}
